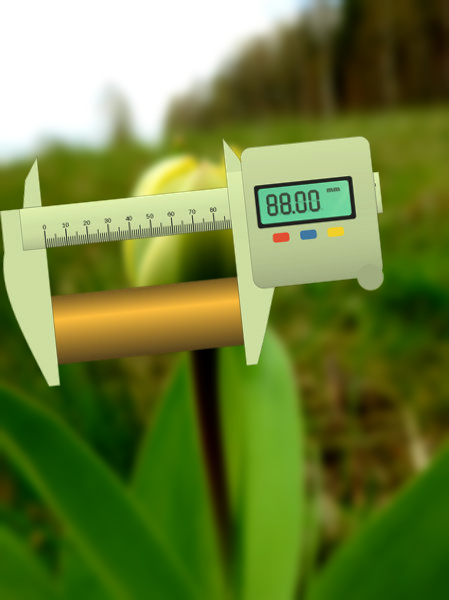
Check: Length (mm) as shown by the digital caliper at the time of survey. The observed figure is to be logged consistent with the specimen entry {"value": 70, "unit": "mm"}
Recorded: {"value": 88.00, "unit": "mm"}
